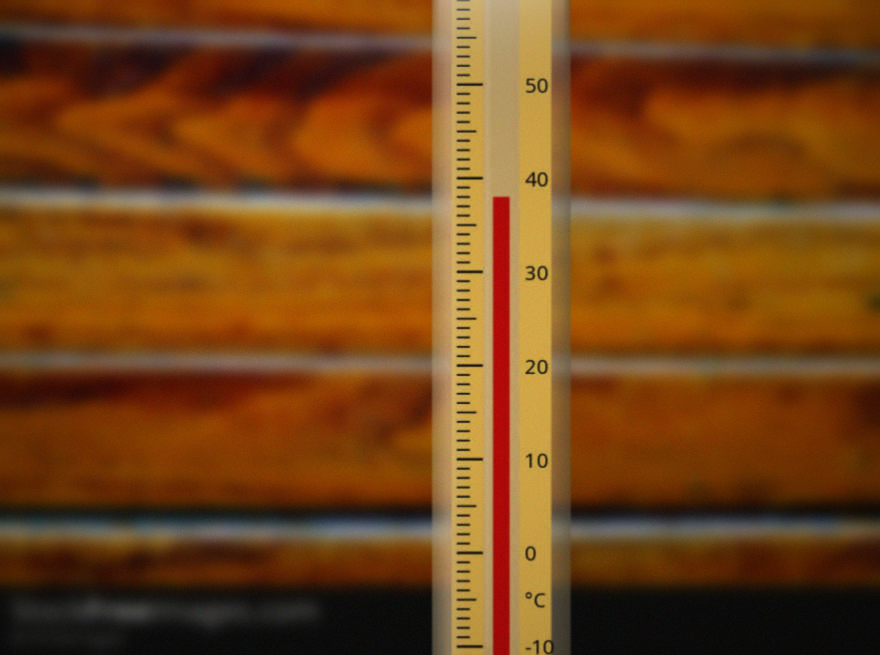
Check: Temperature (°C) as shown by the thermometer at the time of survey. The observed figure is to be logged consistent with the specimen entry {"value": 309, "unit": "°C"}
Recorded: {"value": 38, "unit": "°C"}
